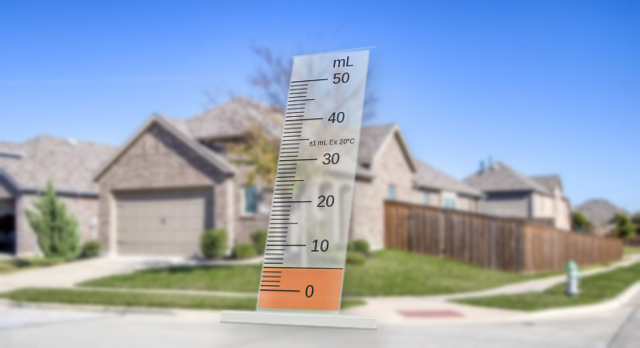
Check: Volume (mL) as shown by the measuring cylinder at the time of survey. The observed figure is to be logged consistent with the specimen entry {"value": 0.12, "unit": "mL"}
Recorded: {"value": 5, "unit": "mL"}
